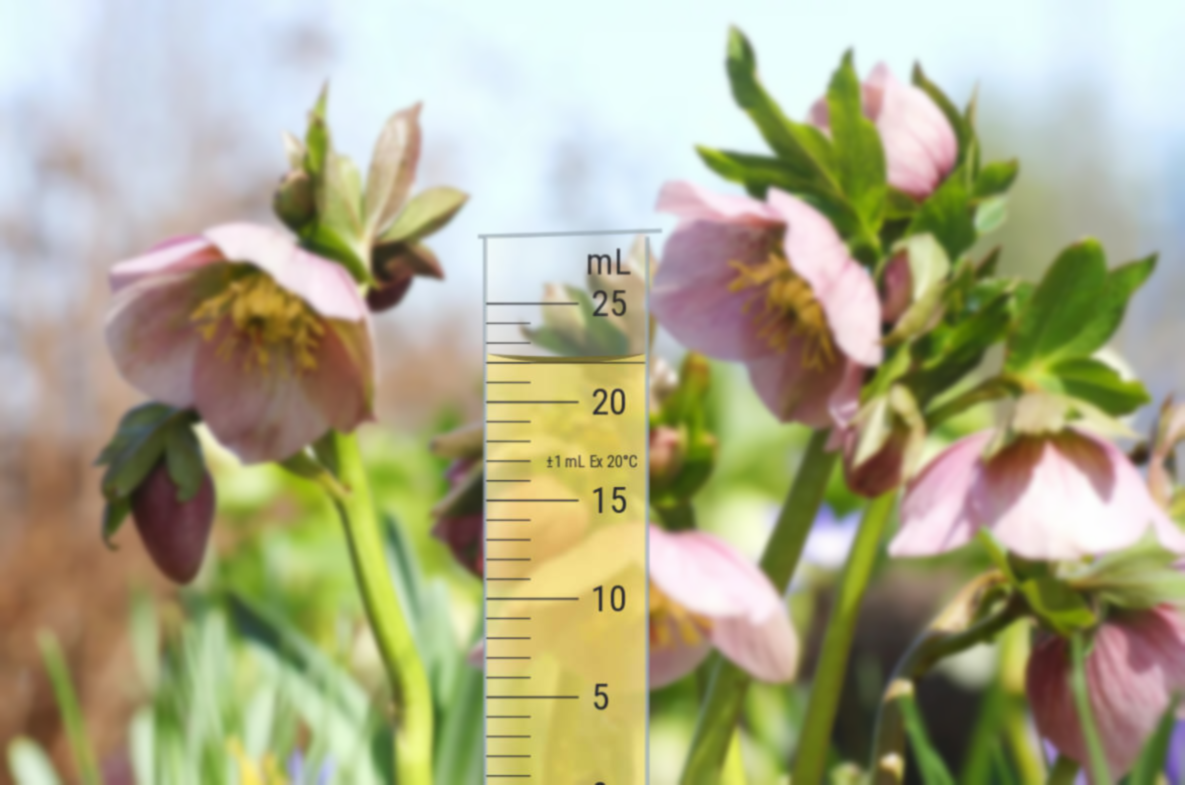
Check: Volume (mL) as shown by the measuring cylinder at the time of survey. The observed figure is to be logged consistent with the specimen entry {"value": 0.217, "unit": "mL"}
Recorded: {"value": 22, "unit": "mL"}
